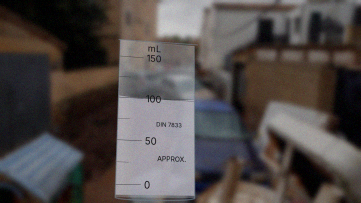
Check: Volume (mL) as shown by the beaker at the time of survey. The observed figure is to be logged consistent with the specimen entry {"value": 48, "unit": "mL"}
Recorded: {"value": 100, "unit": "mL"}
